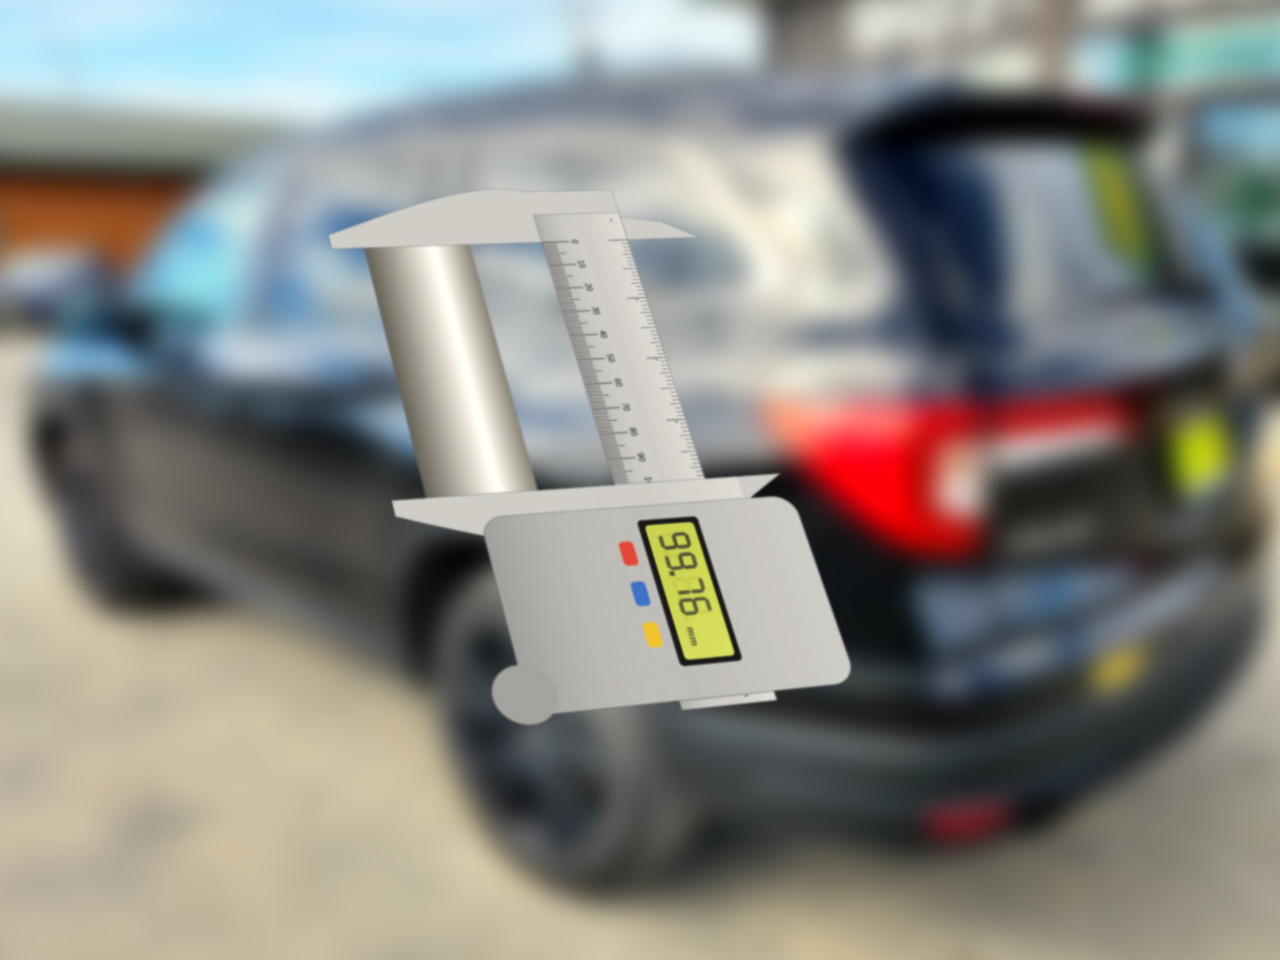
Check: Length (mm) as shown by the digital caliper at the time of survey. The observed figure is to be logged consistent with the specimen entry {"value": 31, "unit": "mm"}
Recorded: {"value": 99.76, "unit": "mm"}
